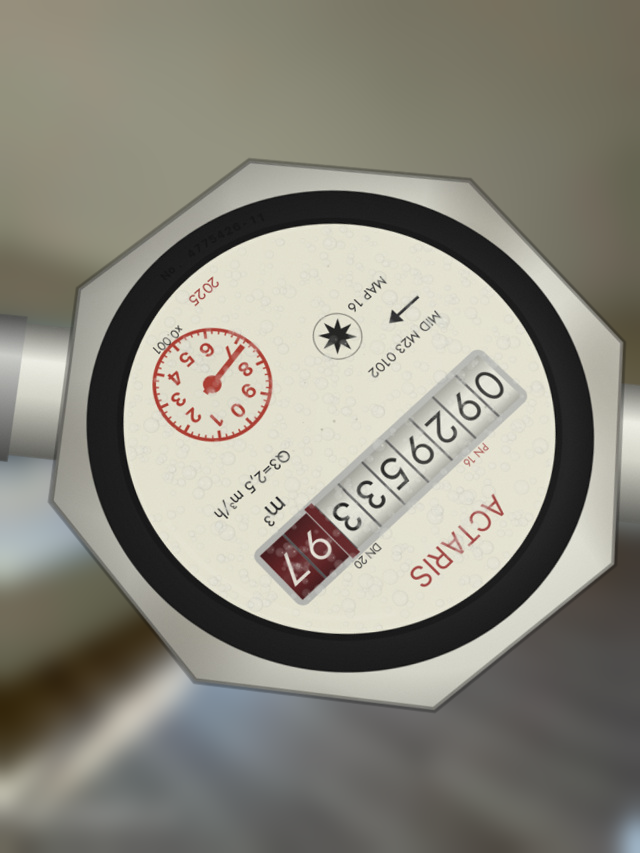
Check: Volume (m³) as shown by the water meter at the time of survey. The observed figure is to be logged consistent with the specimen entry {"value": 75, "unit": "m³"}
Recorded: {"value": 929533.977, "unit": "m³"}
